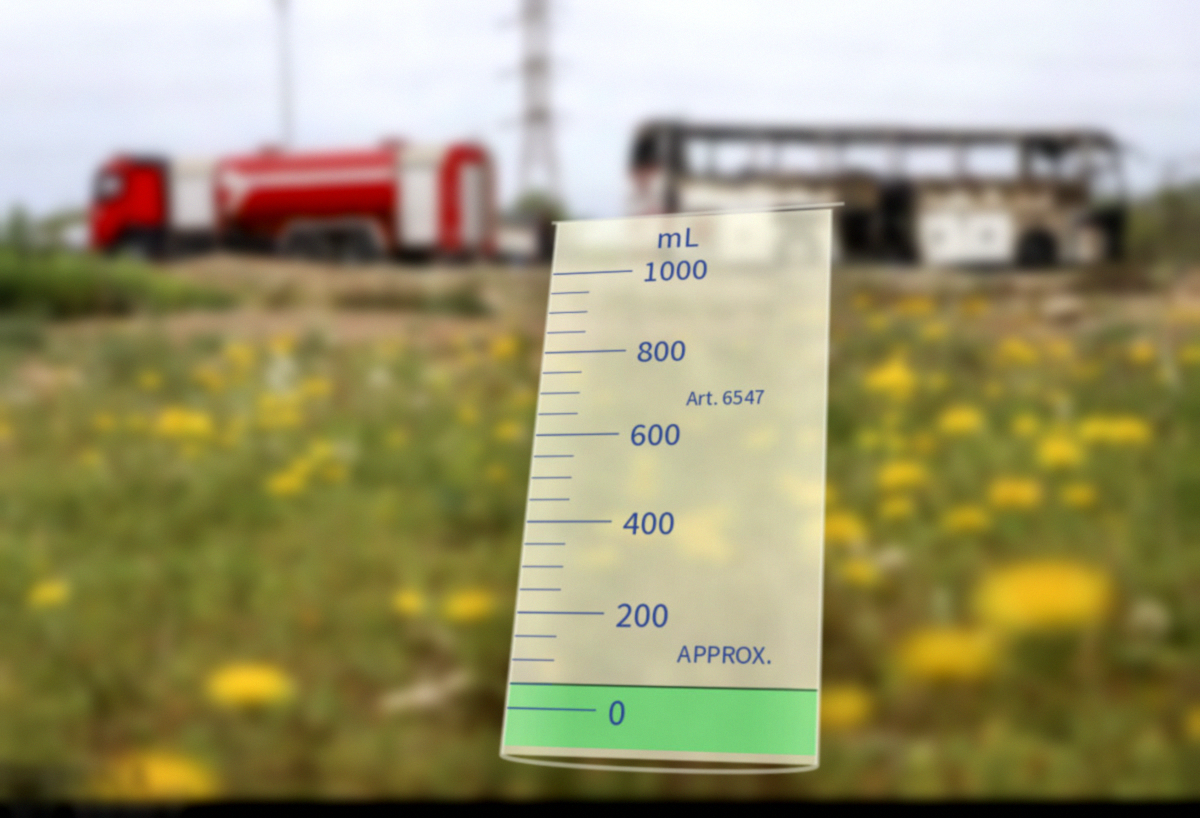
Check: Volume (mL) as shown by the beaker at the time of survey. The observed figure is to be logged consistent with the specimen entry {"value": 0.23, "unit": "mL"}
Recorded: {"value": 50, "unit": "mL"}
